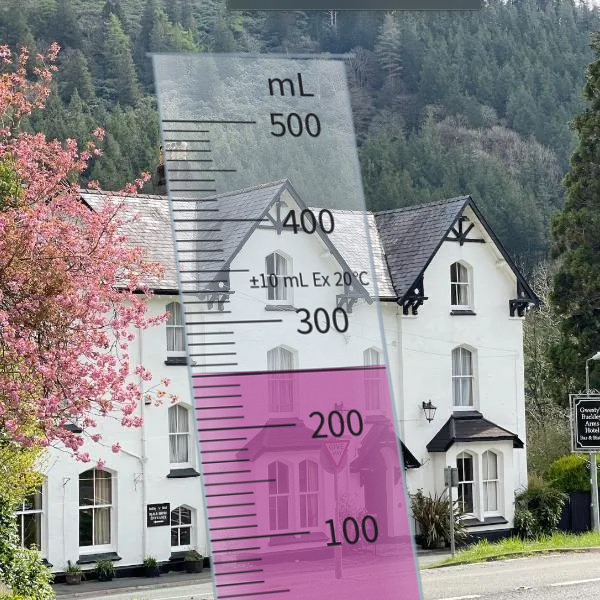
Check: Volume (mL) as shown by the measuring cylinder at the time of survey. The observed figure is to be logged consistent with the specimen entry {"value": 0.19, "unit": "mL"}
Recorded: {"value": 250, "unit": "mL"}
